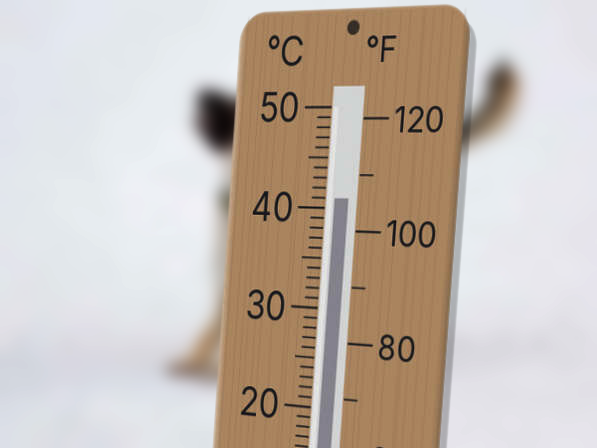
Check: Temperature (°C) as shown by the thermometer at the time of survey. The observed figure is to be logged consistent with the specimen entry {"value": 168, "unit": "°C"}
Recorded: {"value": 41, "unit": "°C"}
